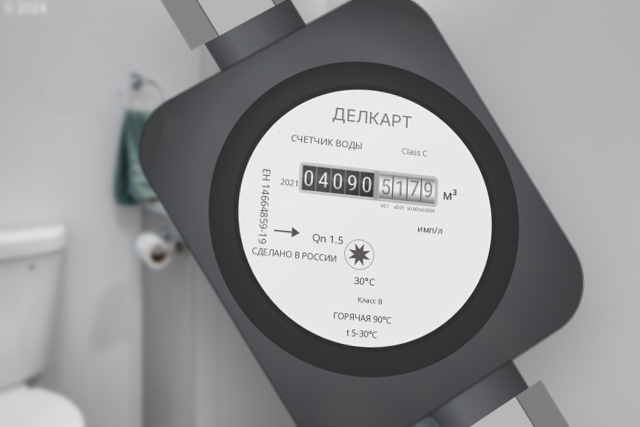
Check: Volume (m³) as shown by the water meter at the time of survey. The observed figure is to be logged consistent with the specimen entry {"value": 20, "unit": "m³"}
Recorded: {"value": 4090.5179, "unit": "m³"}
